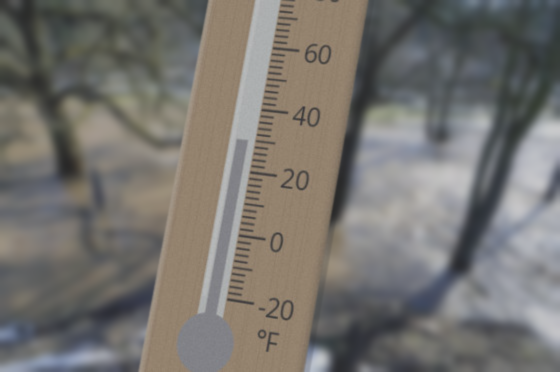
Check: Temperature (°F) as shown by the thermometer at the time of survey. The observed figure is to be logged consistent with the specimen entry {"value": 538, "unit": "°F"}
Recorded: {"value": 30, "unit": "°F"}
